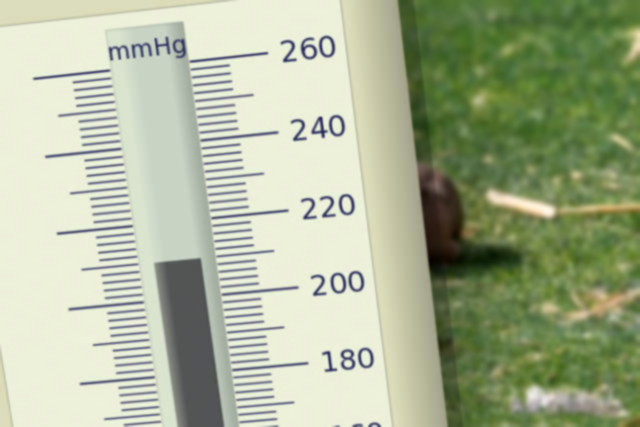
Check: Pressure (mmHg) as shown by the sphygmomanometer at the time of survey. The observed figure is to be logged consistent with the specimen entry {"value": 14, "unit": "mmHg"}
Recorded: {"value": 210, "unit": "mmHg"}
